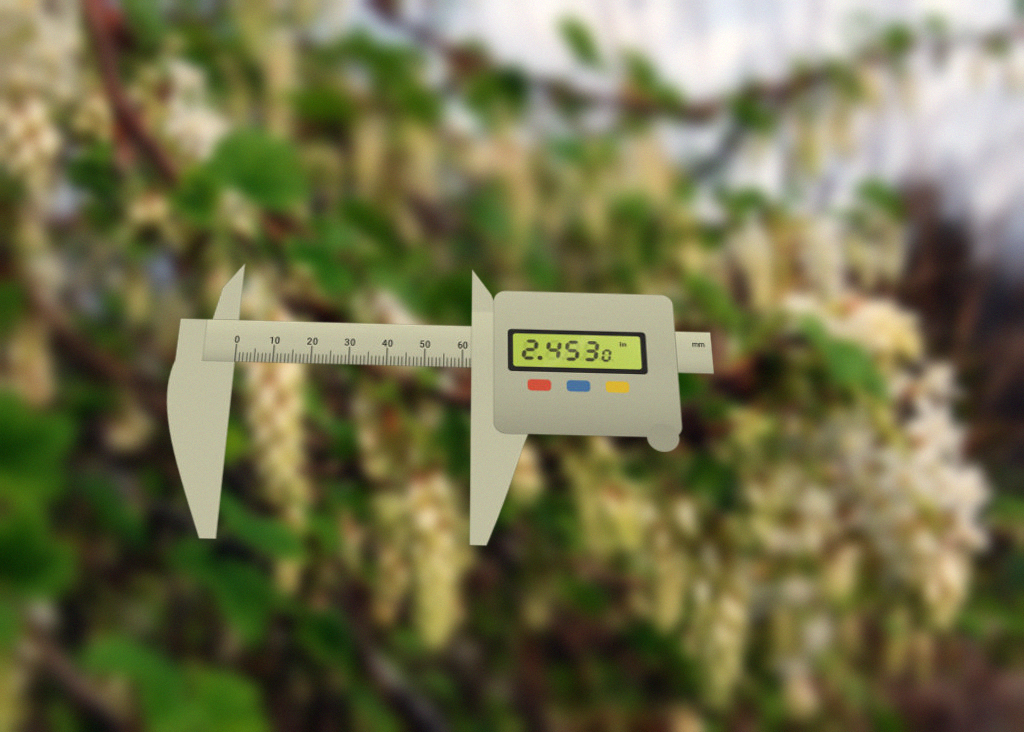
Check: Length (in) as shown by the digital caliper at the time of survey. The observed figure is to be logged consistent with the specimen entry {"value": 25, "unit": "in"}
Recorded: {"value": 2.4530, "unit": "in"}
